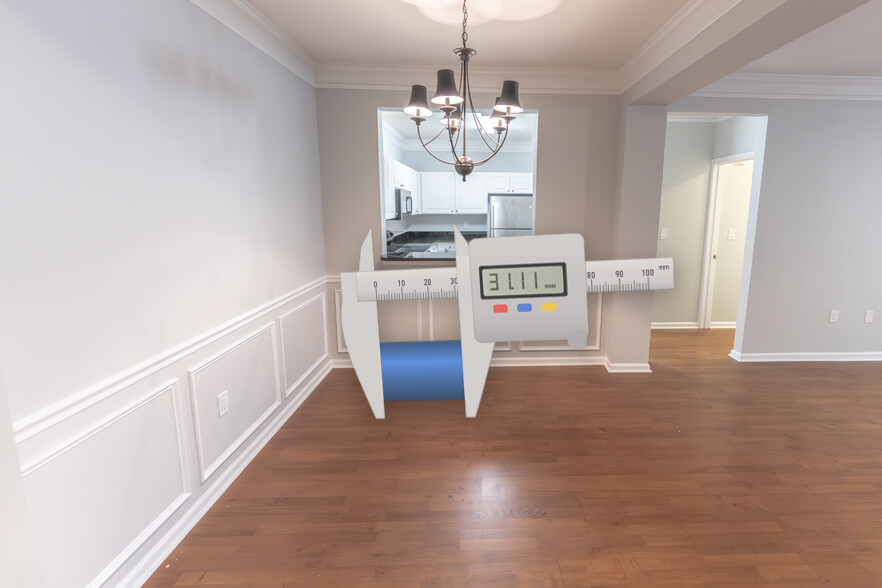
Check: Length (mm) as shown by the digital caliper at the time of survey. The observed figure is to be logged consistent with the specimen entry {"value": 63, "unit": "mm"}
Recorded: {"value": 31.11, "unit": "mm"}
